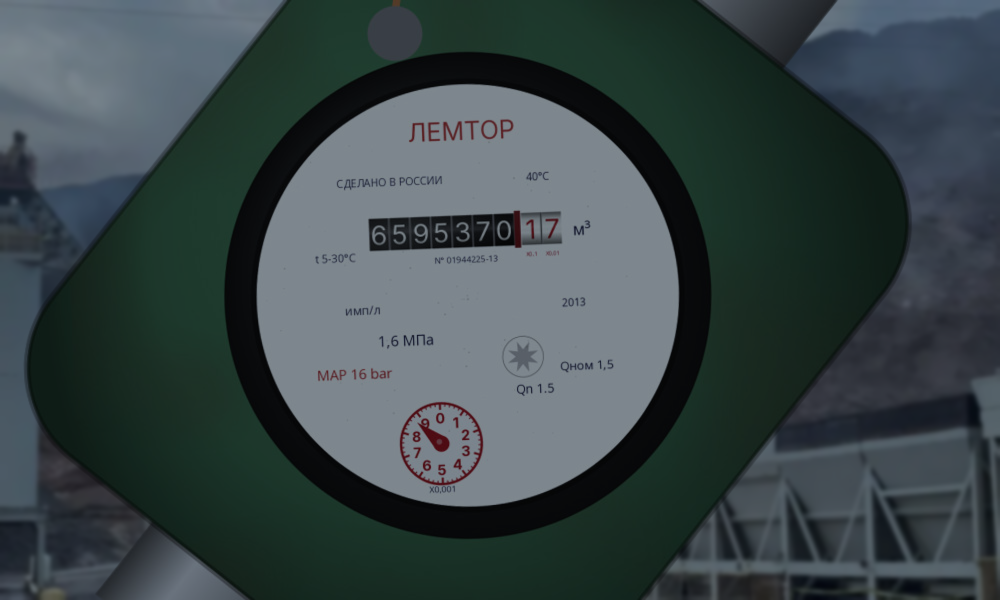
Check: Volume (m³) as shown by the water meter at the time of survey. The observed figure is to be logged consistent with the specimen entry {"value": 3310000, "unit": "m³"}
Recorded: {"value": 6595370.178, "unit": "m³"}
